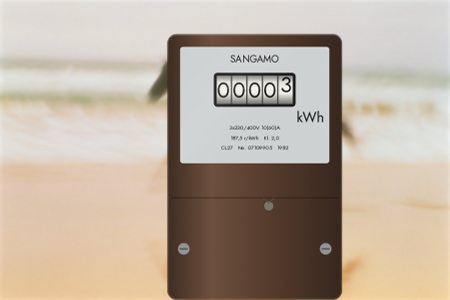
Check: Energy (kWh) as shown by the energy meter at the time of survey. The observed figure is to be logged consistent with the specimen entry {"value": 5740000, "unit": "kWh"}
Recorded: {"value": 3, "unit": "kWh"}
